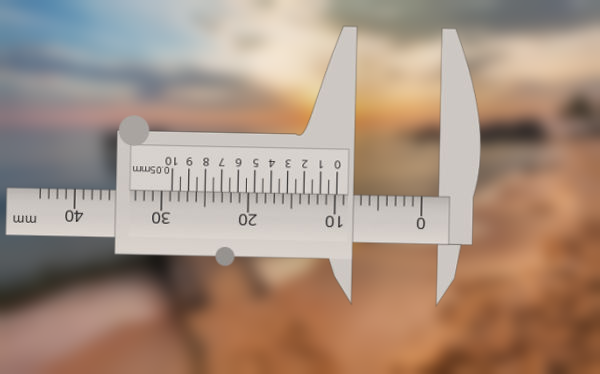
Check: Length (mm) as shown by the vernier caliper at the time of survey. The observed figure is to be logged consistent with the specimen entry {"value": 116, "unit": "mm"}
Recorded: {"value": 9.8, "unit": "mm"}
